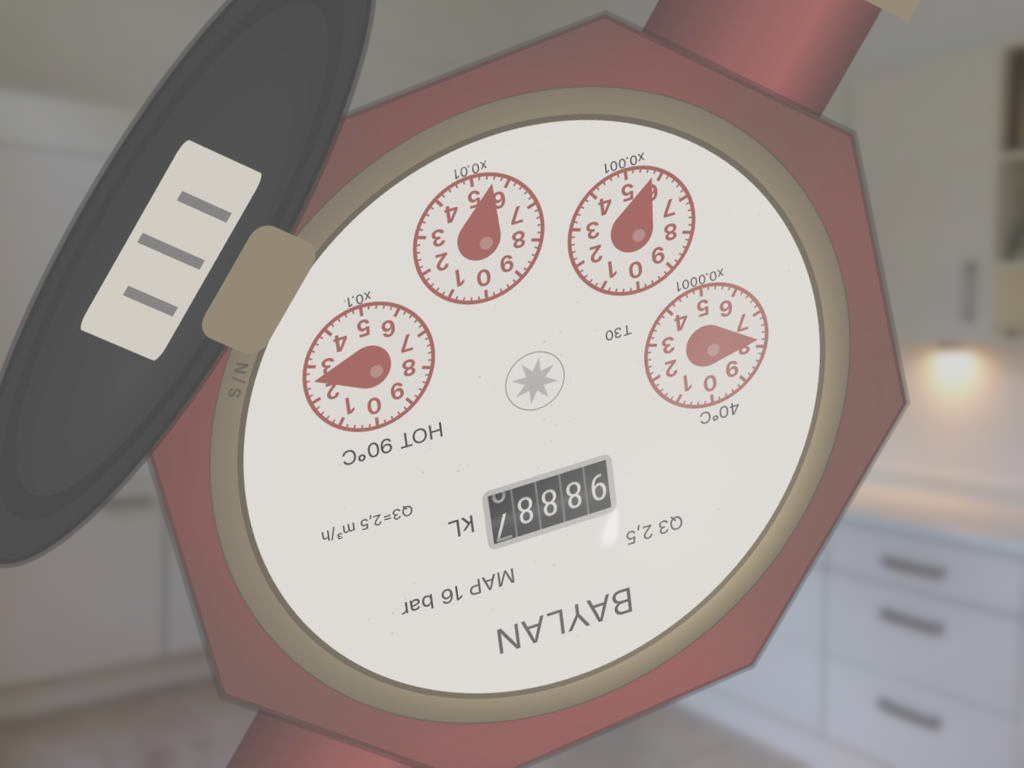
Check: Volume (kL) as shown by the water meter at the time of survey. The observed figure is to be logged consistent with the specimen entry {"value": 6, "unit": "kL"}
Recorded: {"value": 98887.2557, "unit": "kL"}
